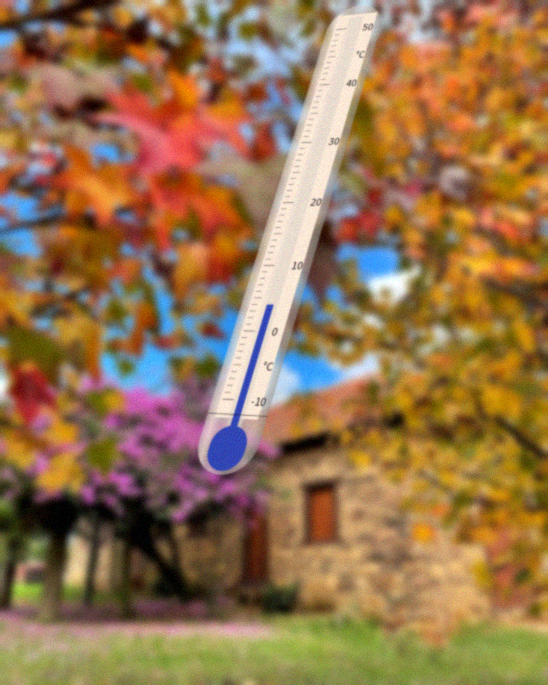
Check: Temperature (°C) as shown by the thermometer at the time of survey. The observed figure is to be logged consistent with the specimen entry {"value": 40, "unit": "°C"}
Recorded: {"value": 4, "unit": "°C"}
